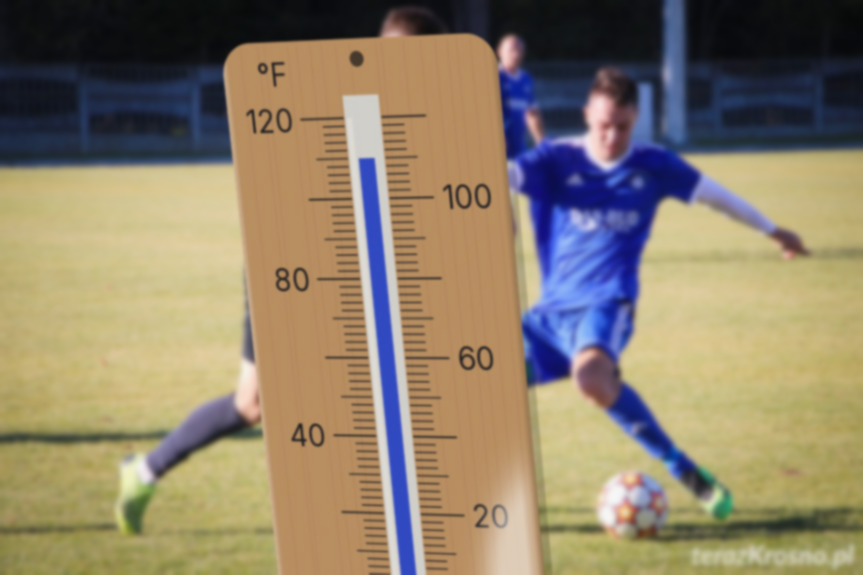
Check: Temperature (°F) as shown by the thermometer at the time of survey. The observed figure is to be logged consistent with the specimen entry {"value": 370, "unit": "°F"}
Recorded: {"value": 110, "unit": "°F"}
